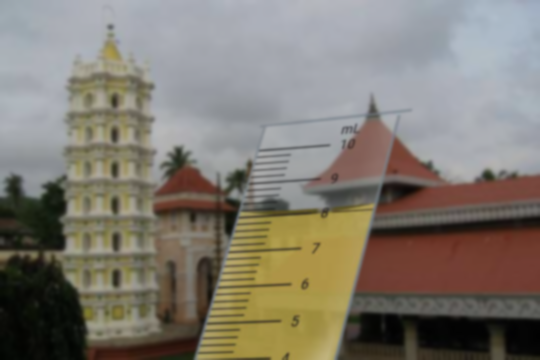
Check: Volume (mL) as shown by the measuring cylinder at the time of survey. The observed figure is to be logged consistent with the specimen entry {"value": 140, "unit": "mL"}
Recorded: {"value": 8, "unit": "mL"}
